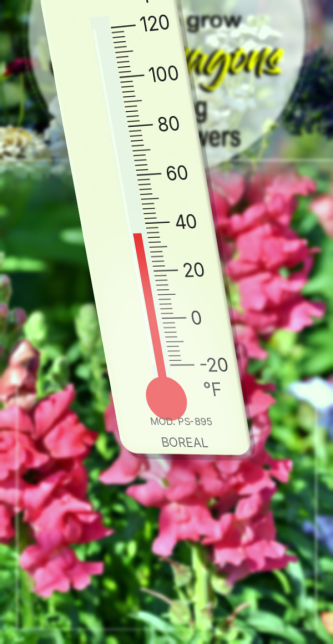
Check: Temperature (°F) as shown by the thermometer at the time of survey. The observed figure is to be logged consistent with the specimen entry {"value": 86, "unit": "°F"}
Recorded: {"value": 36, "unit": "°F"}
